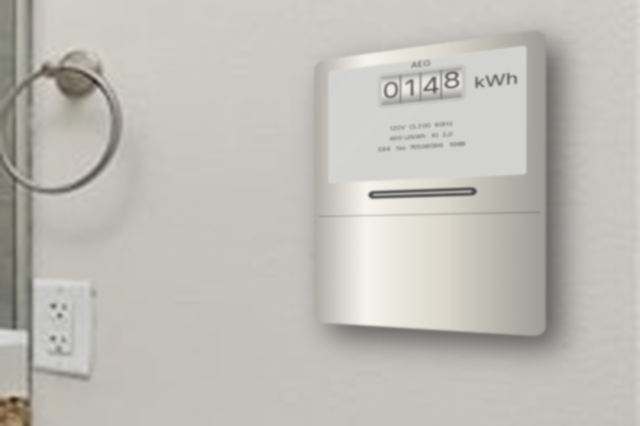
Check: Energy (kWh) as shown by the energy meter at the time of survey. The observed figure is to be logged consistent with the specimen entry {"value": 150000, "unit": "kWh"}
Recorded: {"value": 148, "unit": "kWh"}
